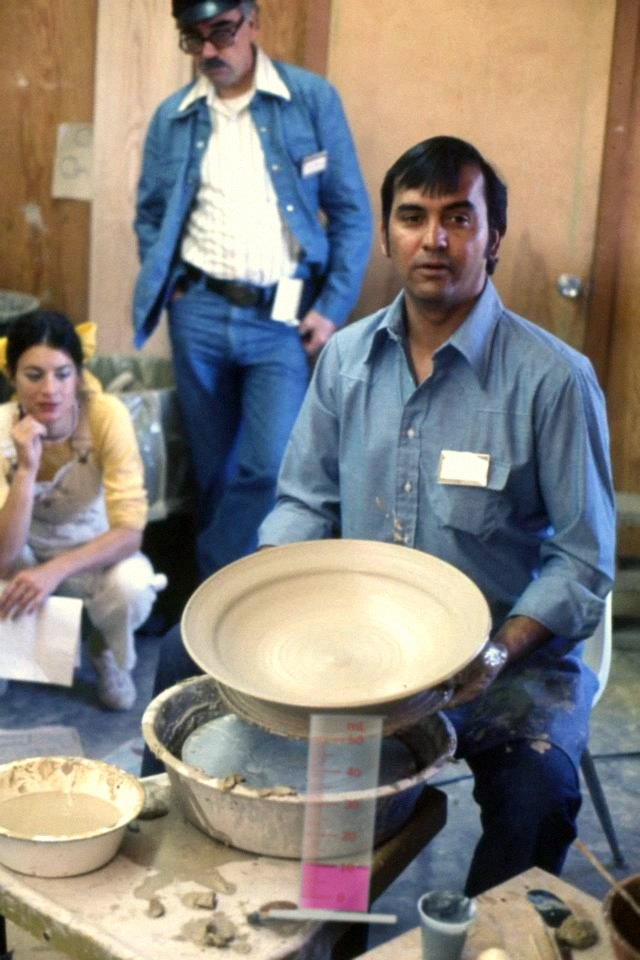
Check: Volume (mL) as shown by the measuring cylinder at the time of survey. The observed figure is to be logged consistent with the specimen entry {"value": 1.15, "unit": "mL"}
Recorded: {"value": 10, "unit": "mL"}
